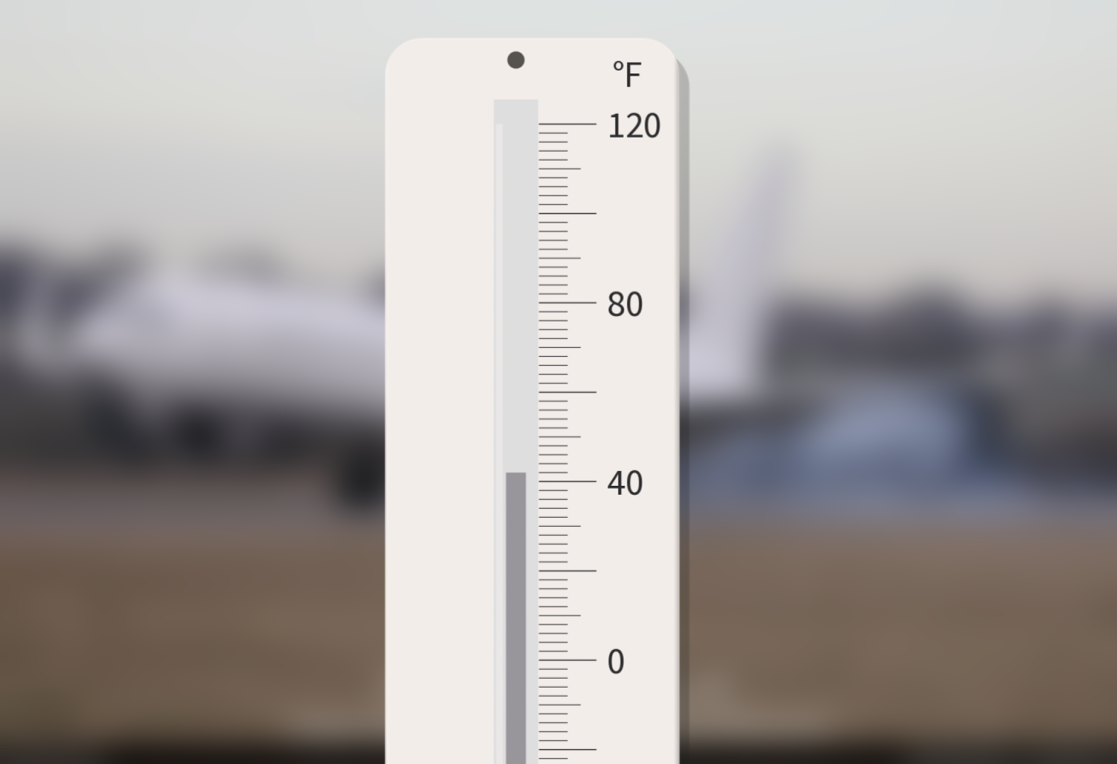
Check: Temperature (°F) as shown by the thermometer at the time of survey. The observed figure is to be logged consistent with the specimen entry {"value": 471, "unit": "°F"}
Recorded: {"value": 42, "unit": "°F"}
